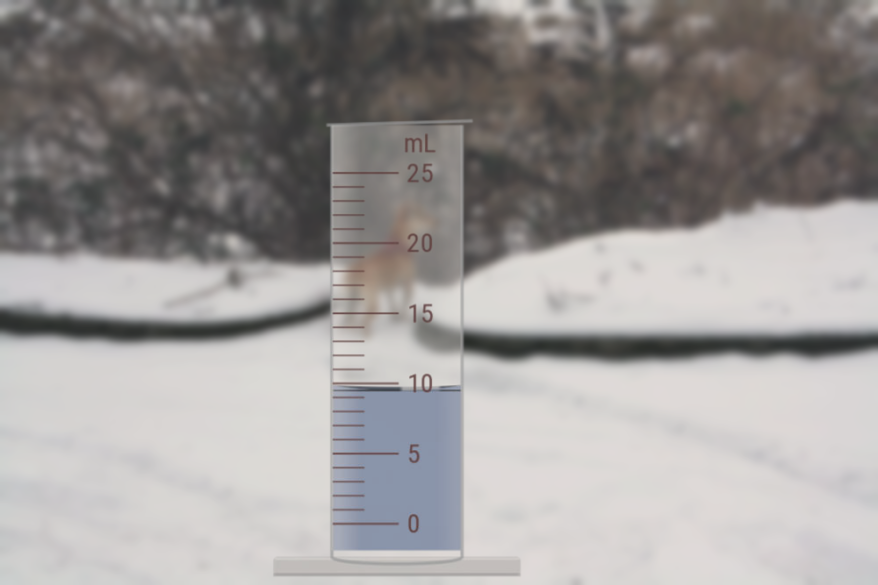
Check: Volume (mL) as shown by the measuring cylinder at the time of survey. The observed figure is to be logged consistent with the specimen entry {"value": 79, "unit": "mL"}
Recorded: {"value": 9.5, "unit": "mL"}
